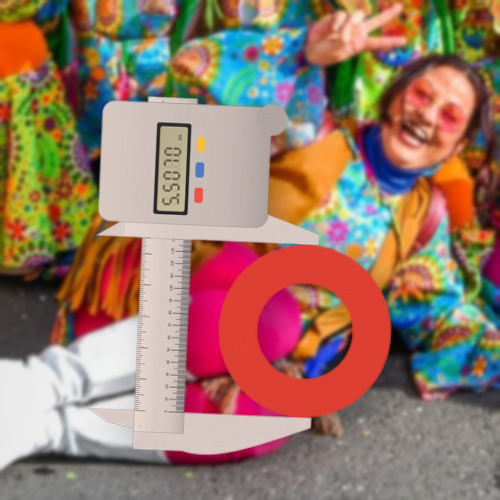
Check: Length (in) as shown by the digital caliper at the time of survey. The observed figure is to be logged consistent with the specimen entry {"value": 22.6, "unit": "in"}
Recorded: {"value": 5.5070, "unit": "in"}
